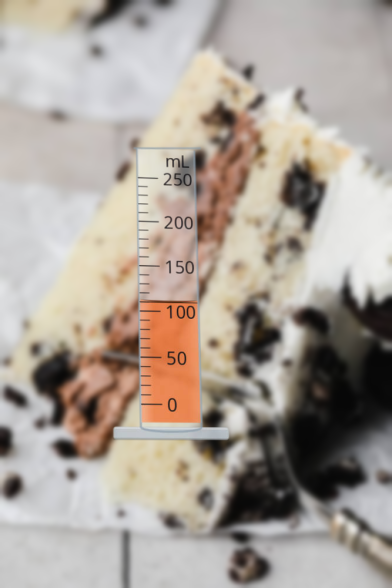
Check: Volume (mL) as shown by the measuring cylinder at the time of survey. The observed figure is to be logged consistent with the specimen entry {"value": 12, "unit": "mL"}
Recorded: {"value": 110, "unit": "mL"}
